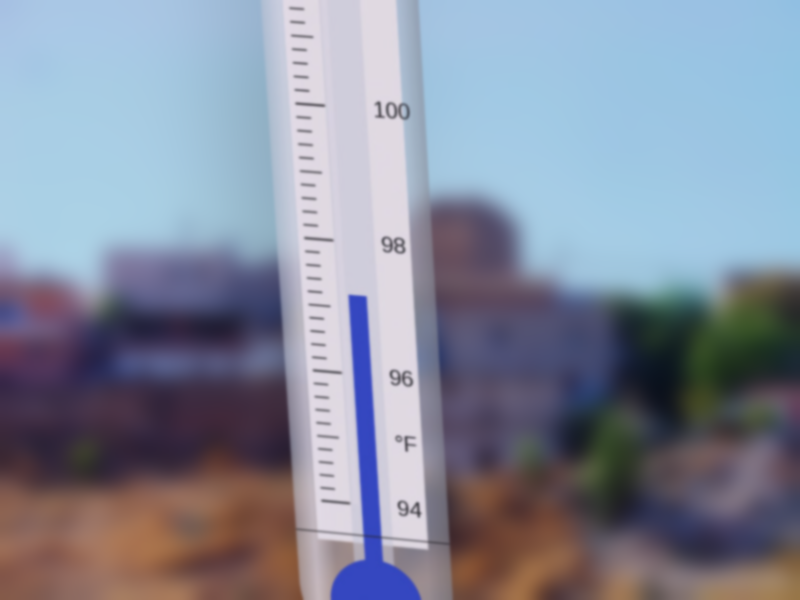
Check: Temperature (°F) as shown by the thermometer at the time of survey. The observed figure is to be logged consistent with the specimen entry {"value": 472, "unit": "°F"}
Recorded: {"value": 97.2, "unit": "°F"}
